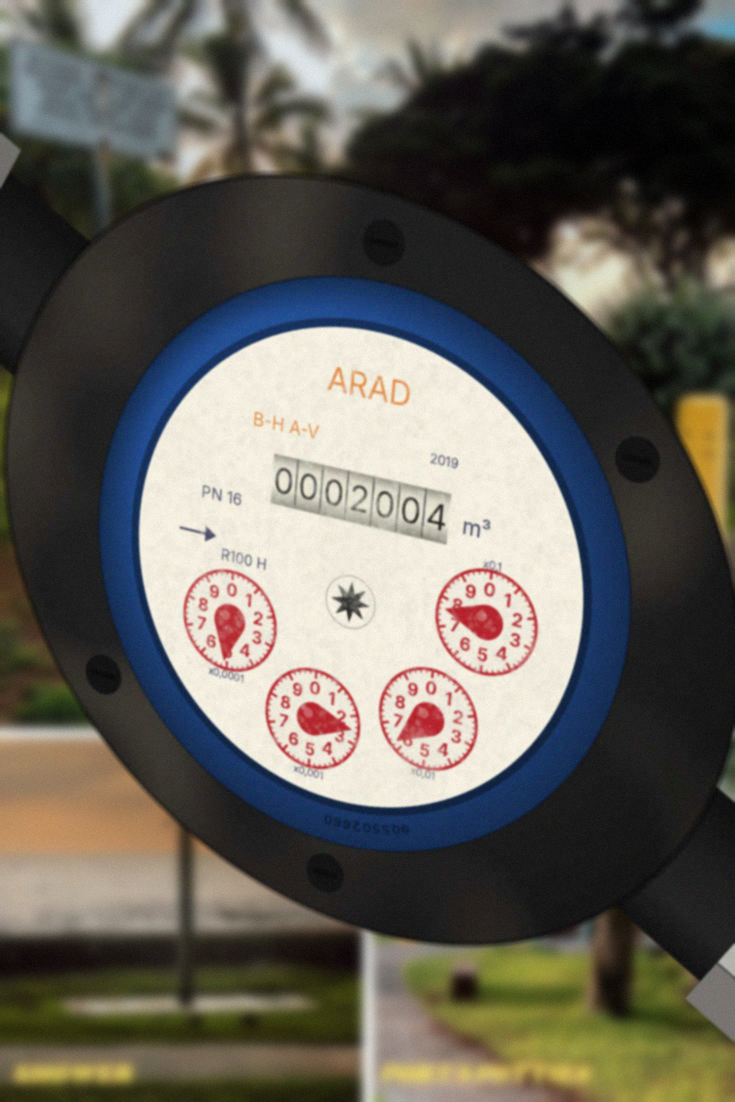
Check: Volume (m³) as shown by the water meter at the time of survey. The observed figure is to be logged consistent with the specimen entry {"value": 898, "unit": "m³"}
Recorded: {"value": 2004.7625, "unit": "m³"}
